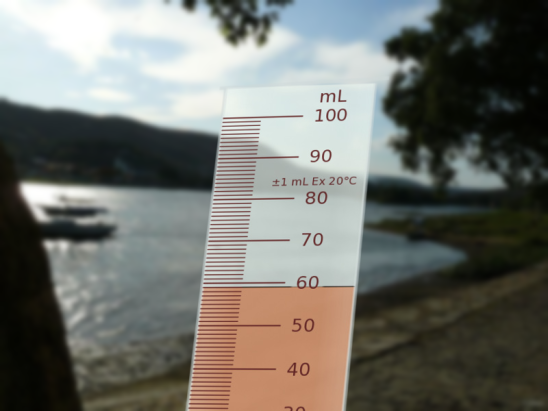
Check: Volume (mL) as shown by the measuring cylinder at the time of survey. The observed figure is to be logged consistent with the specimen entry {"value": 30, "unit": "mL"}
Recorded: {"value": 59, "unit": "mL"}
